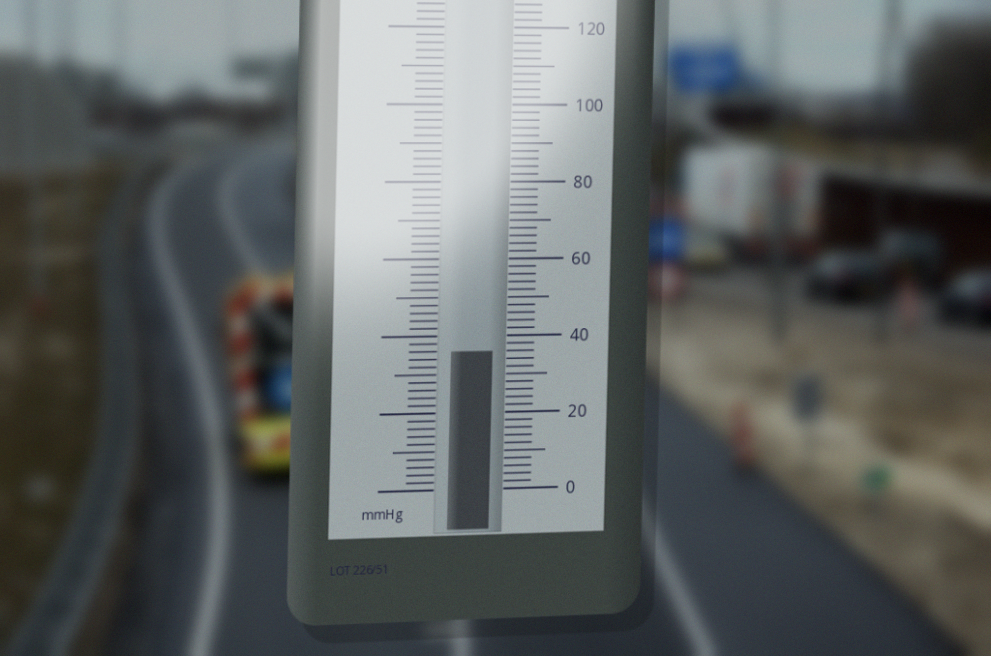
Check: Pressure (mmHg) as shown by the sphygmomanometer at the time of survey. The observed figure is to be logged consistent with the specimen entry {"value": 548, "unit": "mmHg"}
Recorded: {"value": 36, "unit": "mmHg"}
